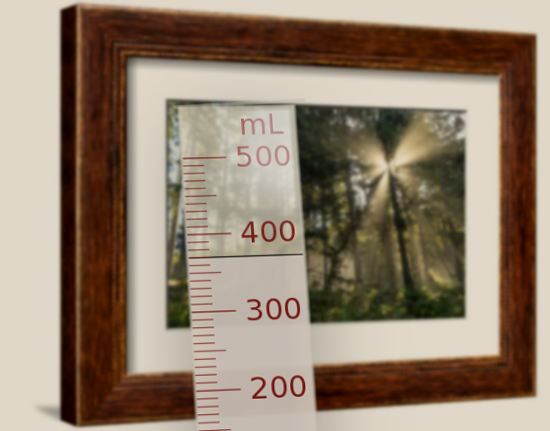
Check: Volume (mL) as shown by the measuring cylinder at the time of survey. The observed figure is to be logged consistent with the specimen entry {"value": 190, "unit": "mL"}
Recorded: {"value": 370, "unit": "mL"}
